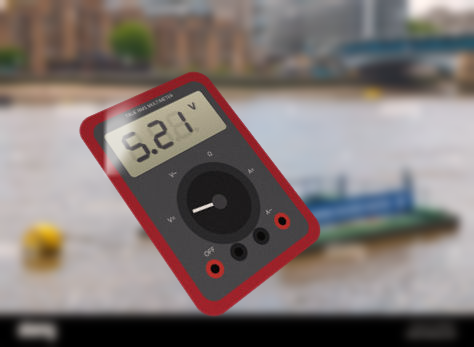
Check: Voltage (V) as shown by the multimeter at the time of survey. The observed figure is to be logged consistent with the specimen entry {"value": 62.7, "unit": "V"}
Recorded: {"value": 5.21, "unit": "V"}
